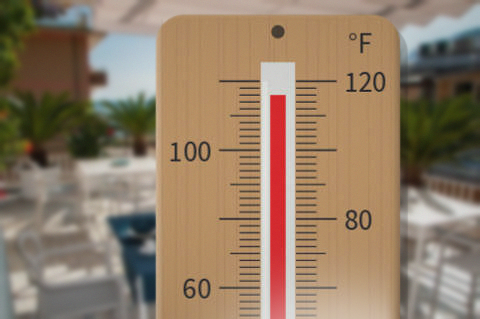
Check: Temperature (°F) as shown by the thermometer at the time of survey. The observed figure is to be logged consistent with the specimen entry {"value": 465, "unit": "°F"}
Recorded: {"value": 116, "unit": "°F"}
